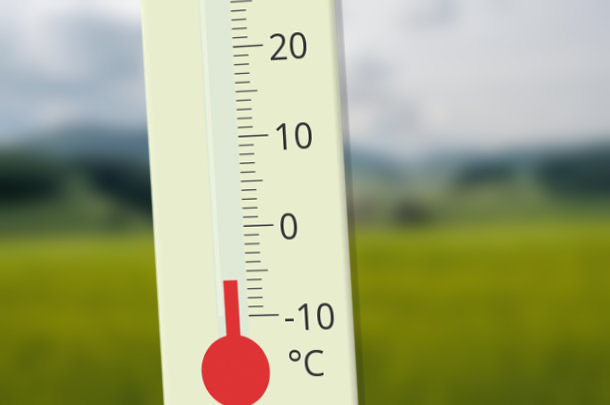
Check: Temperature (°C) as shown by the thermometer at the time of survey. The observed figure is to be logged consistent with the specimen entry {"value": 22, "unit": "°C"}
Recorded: {"value": -6, "unit": "°C"}
